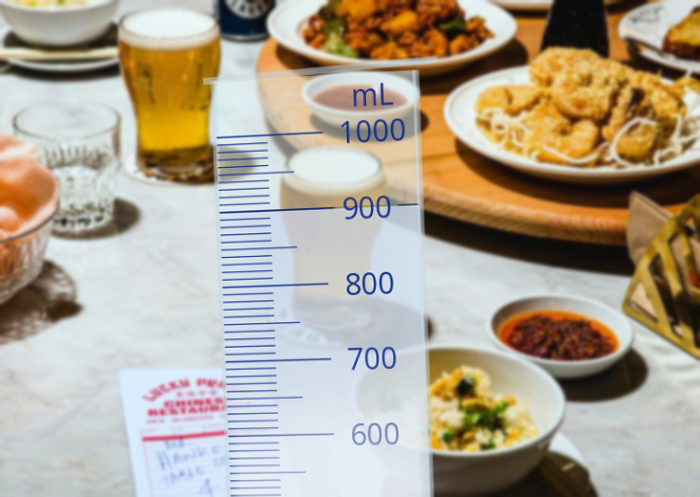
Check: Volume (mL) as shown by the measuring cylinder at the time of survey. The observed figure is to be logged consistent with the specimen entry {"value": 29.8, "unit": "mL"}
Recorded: {"value": 900, "unit": "mL"}
